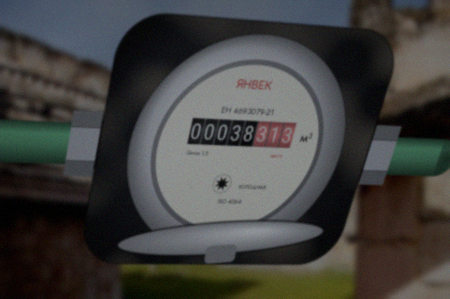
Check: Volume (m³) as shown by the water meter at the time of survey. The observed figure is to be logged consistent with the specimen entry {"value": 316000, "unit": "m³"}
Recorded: {"value": 38.313, "unit": "m³"}
